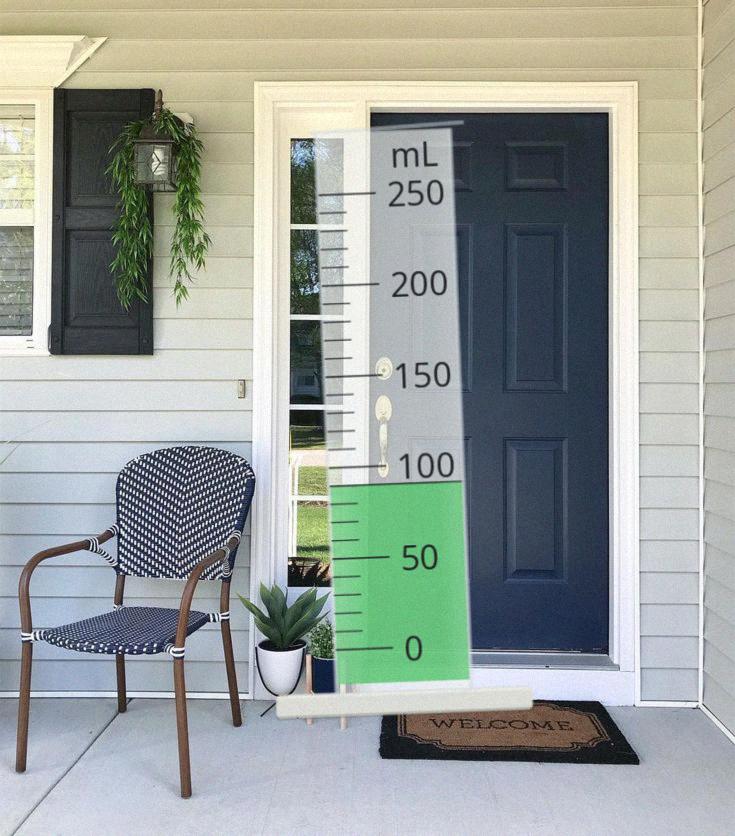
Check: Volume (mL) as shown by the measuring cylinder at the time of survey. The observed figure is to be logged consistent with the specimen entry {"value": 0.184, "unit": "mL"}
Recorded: {"value": 90, "unit": "mL"}
